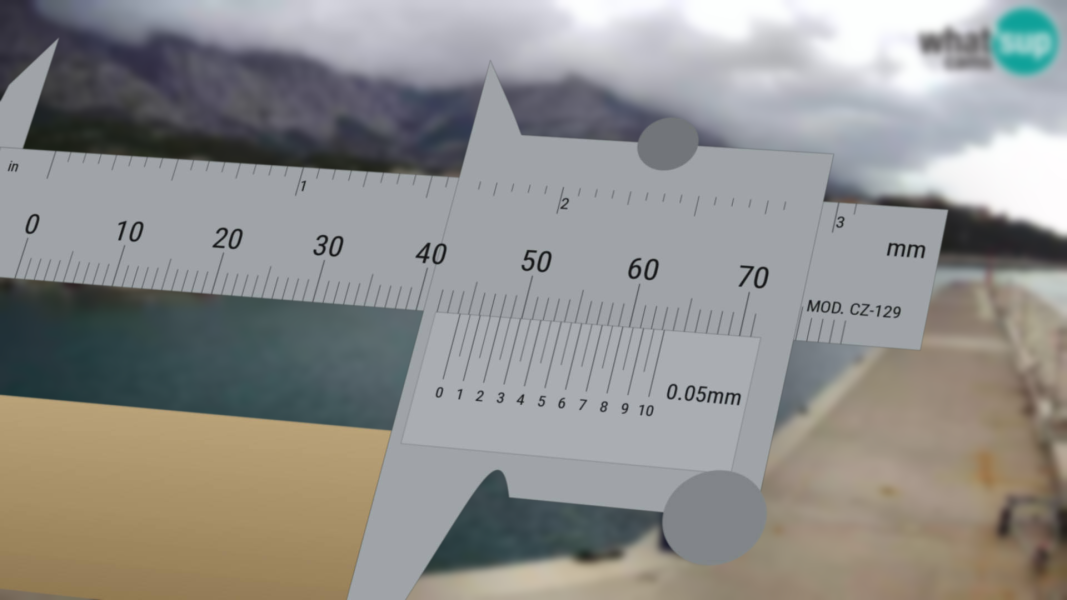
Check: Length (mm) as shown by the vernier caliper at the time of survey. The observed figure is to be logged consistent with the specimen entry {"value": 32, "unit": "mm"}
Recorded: {"value": 44.2, "unit": "mm"}
